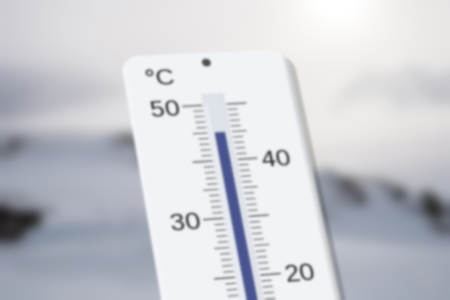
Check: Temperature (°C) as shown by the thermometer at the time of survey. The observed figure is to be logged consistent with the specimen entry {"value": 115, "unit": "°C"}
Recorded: {"value": 45, "unit": "°C"}
